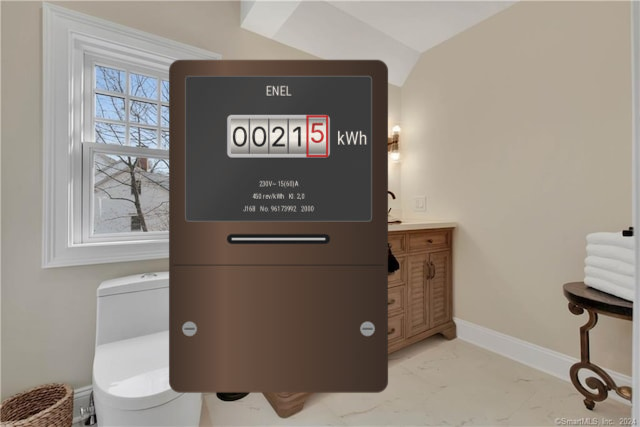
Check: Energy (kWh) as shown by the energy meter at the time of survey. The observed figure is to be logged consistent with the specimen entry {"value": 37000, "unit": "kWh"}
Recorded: {"value": 21.5, "unit": "kWh"}
